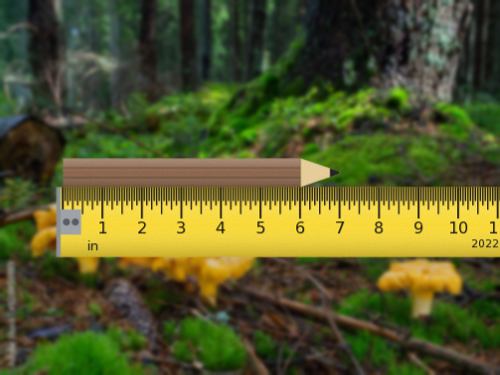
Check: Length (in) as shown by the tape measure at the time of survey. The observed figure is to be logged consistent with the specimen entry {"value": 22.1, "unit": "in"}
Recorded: {"value": 7, "unit": "in"}
